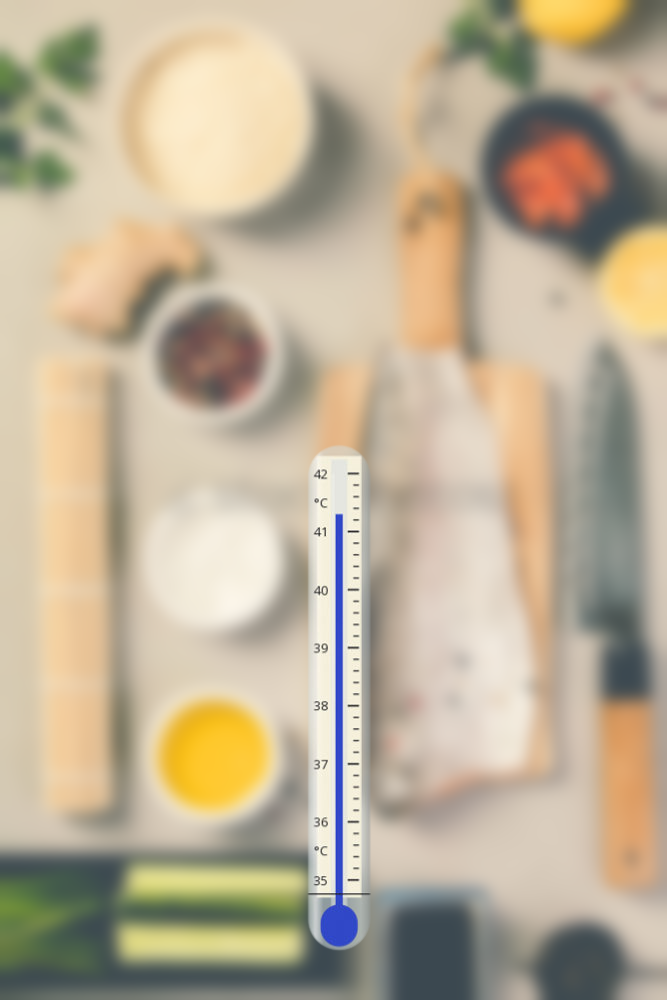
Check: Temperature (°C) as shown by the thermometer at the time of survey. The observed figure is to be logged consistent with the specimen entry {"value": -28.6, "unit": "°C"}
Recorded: {"value": 41.3, "unit": "°C"}
